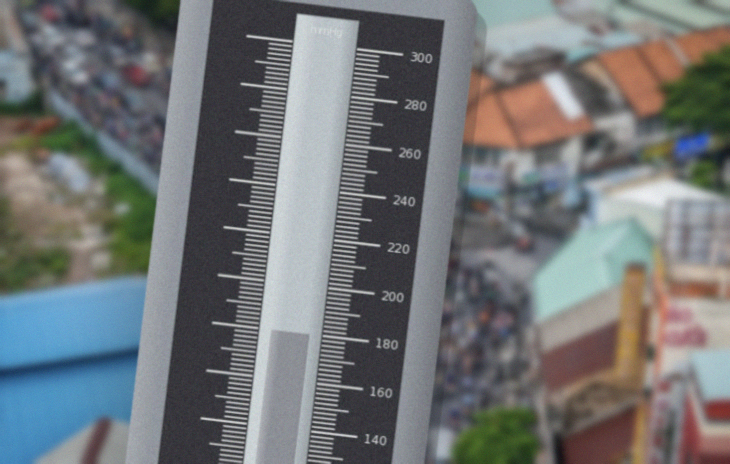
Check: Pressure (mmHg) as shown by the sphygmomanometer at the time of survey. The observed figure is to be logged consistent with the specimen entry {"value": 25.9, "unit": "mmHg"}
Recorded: {"value": 180, "unit": "mmHg"}
